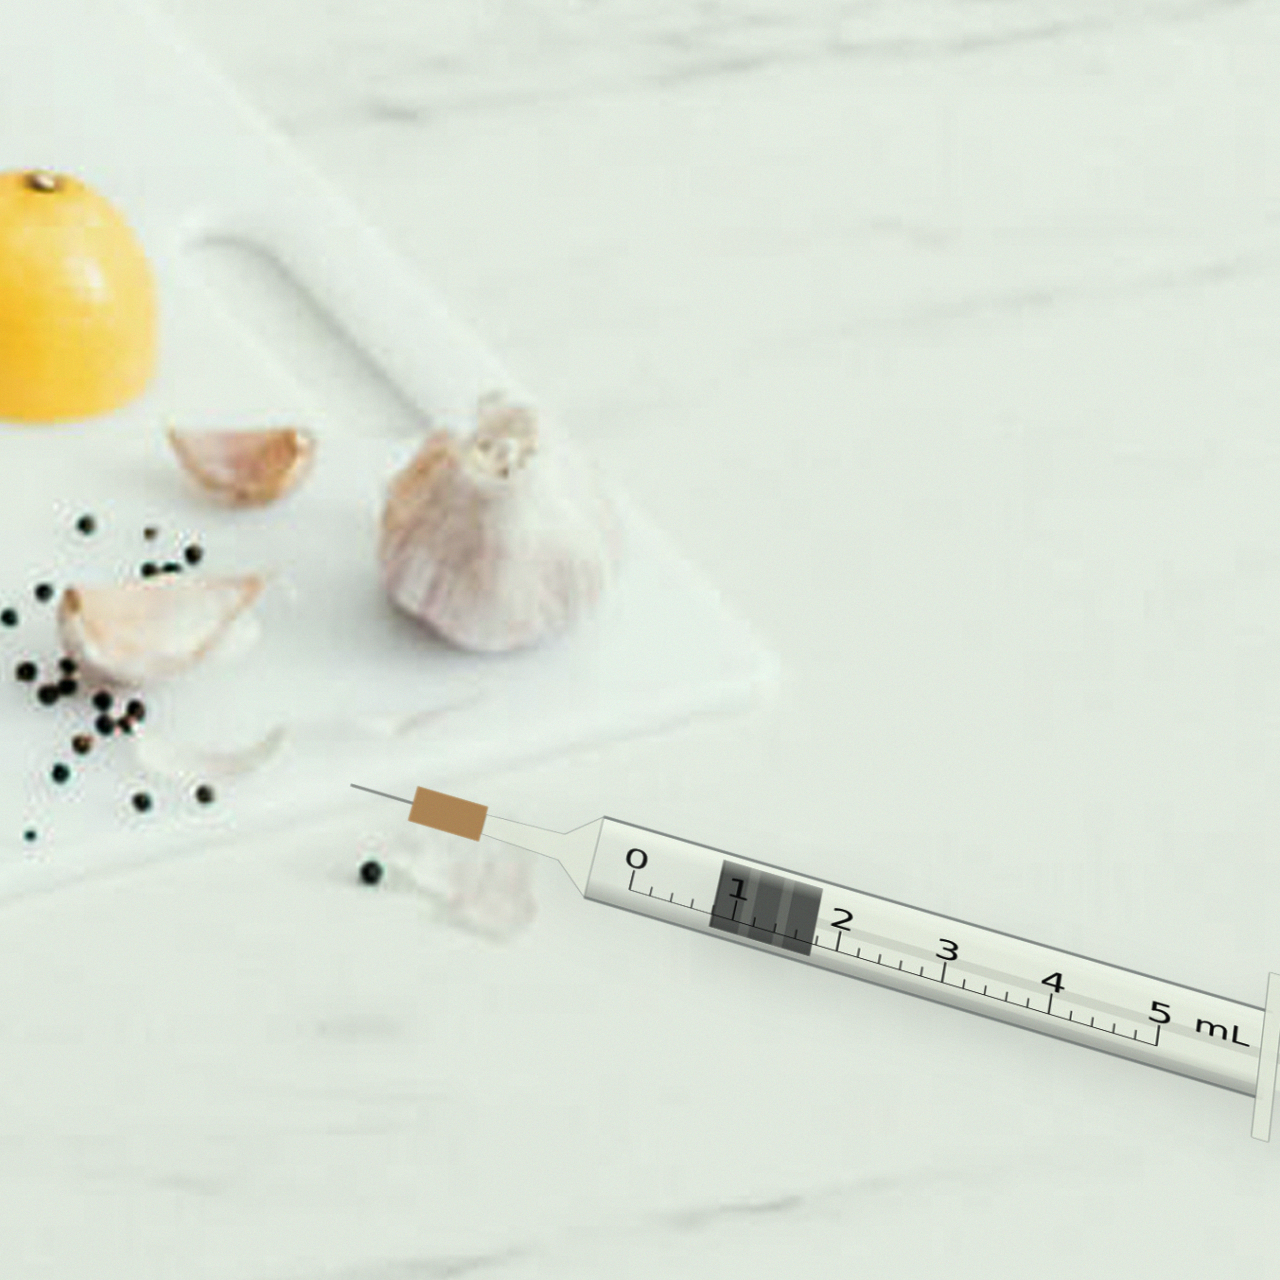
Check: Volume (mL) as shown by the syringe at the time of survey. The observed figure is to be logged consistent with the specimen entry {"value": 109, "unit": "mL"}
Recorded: {"value": 0.8, "unit": "mL"}
